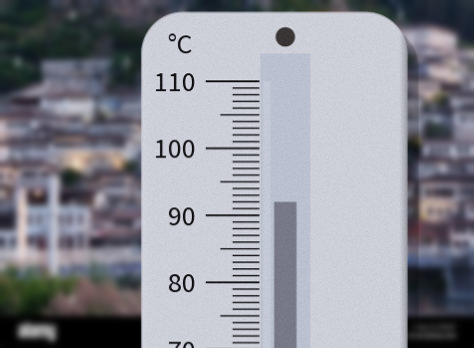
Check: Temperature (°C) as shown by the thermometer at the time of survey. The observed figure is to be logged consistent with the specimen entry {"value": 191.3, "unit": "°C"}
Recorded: {"value": 92, "unit": "°C"}
